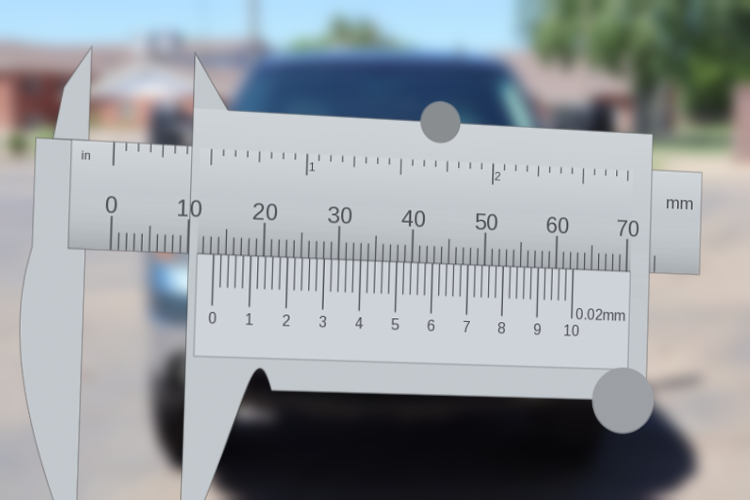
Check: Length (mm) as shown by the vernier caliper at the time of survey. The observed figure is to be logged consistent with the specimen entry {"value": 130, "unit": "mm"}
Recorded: {"value": 13.4, "unit": "mm"}
